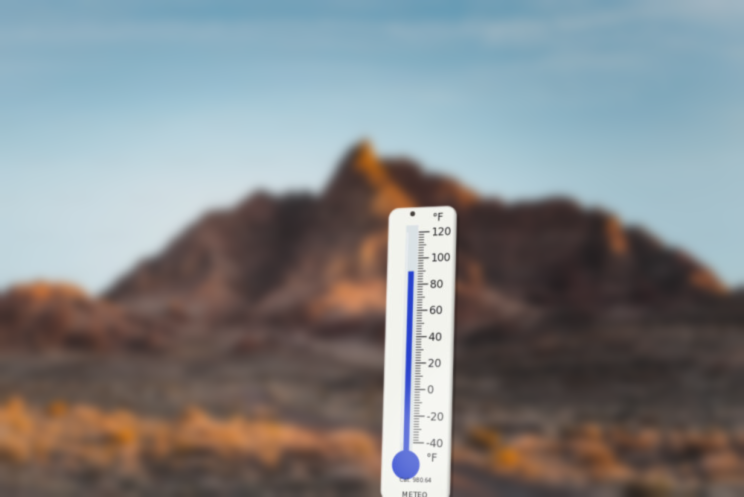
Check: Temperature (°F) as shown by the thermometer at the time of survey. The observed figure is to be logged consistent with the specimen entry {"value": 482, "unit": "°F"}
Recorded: {"value": 90, "unit": "°F"}
